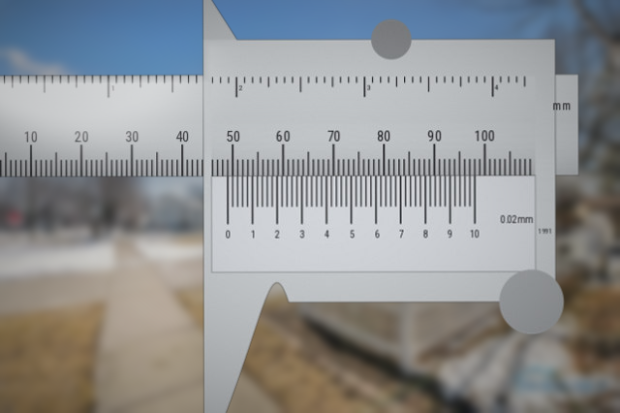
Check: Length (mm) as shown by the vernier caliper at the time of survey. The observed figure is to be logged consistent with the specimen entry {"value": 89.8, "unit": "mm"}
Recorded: {"value": 49.0, "unit": "mm"}
